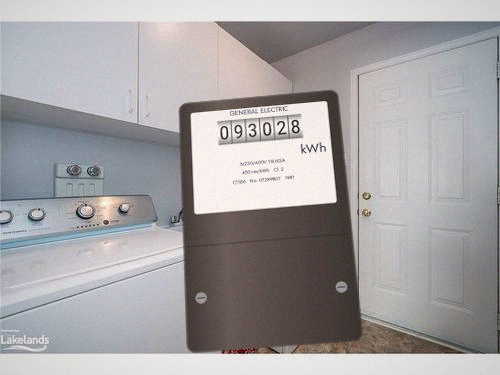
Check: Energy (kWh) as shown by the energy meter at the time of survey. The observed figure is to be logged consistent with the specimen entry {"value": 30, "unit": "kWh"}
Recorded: {"value": 93028, "unit": "kWh"}
